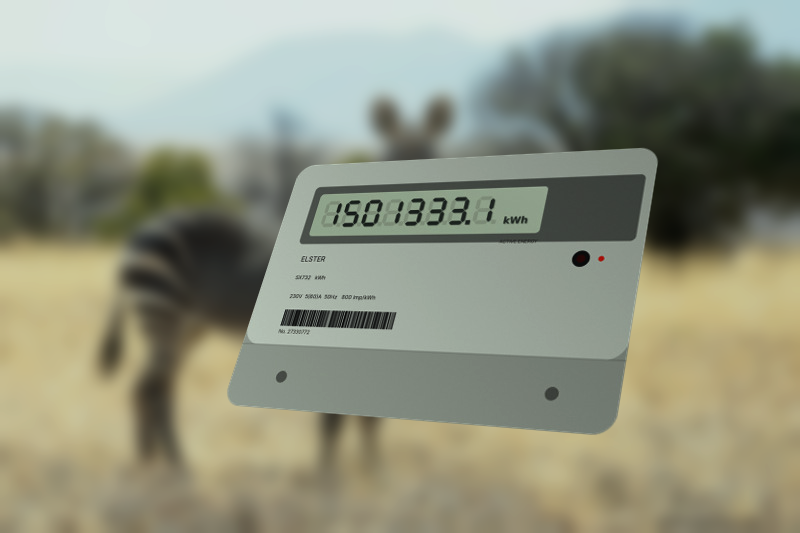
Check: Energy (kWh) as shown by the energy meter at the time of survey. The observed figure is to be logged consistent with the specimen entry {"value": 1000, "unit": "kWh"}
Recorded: {"value": 1501333.1, "unit": "kWh"}
